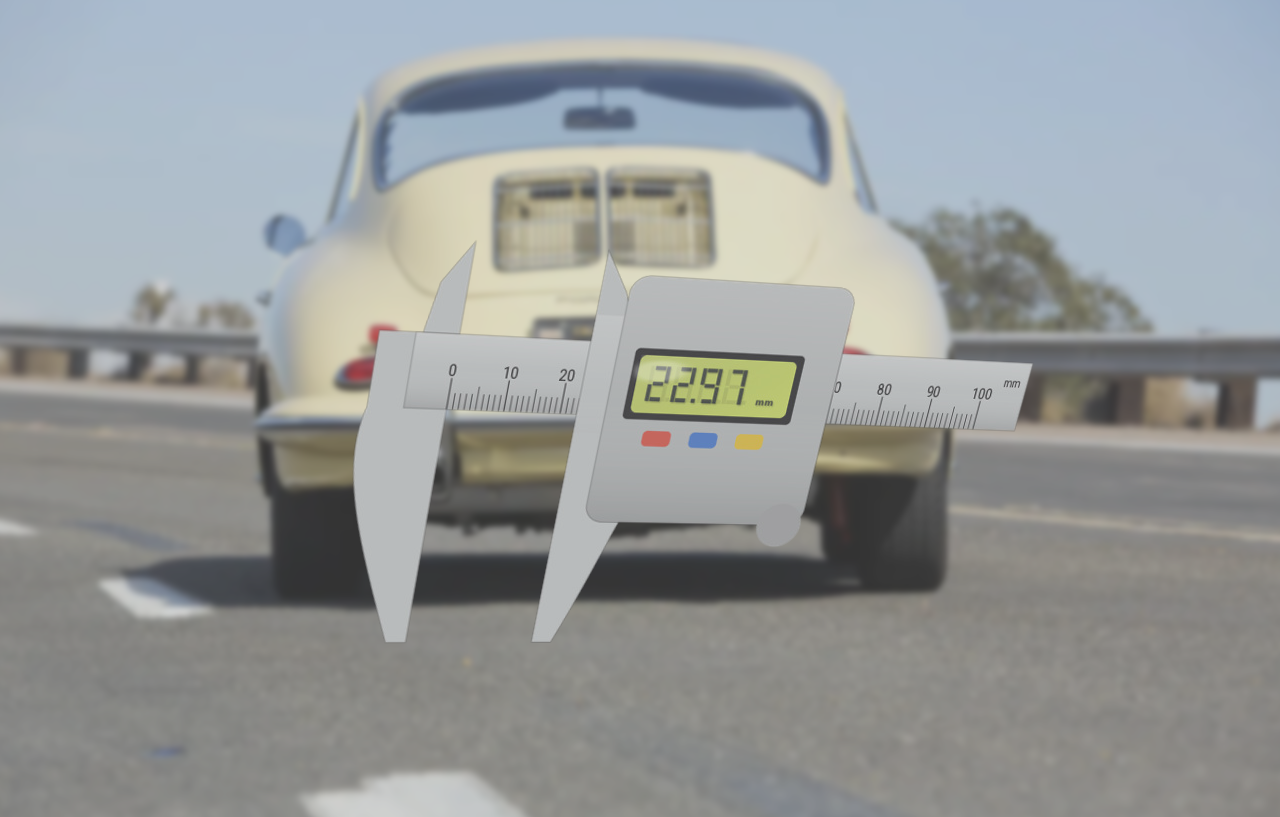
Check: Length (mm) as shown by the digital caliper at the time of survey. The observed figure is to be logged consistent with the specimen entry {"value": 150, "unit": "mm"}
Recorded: {"value": 22.97, "unit": "mm"}
